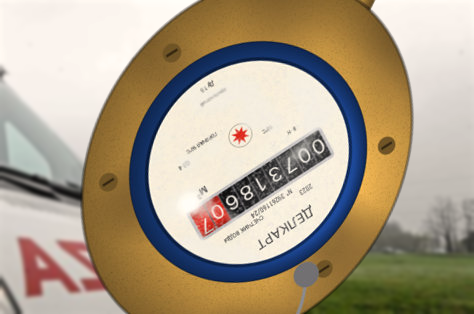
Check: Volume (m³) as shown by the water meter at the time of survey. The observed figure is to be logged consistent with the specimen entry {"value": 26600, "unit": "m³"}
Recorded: {"value": 73186.07, "unit": "m³"}
